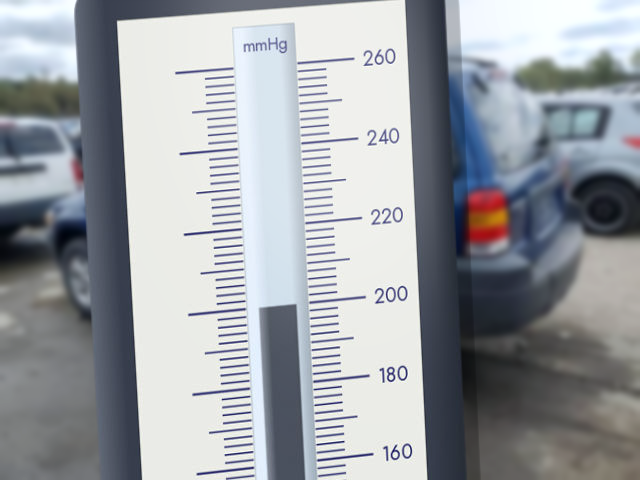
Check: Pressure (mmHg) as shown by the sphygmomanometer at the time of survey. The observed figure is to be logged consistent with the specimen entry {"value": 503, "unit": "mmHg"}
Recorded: {"value": 200, "unit": "mmHg"}
